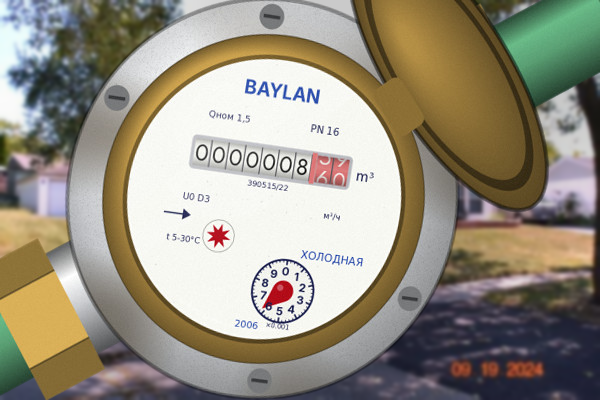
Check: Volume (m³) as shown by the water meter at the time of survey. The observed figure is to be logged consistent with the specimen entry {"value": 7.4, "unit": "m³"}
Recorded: {"value": 8.596, "unit": "m³"}
